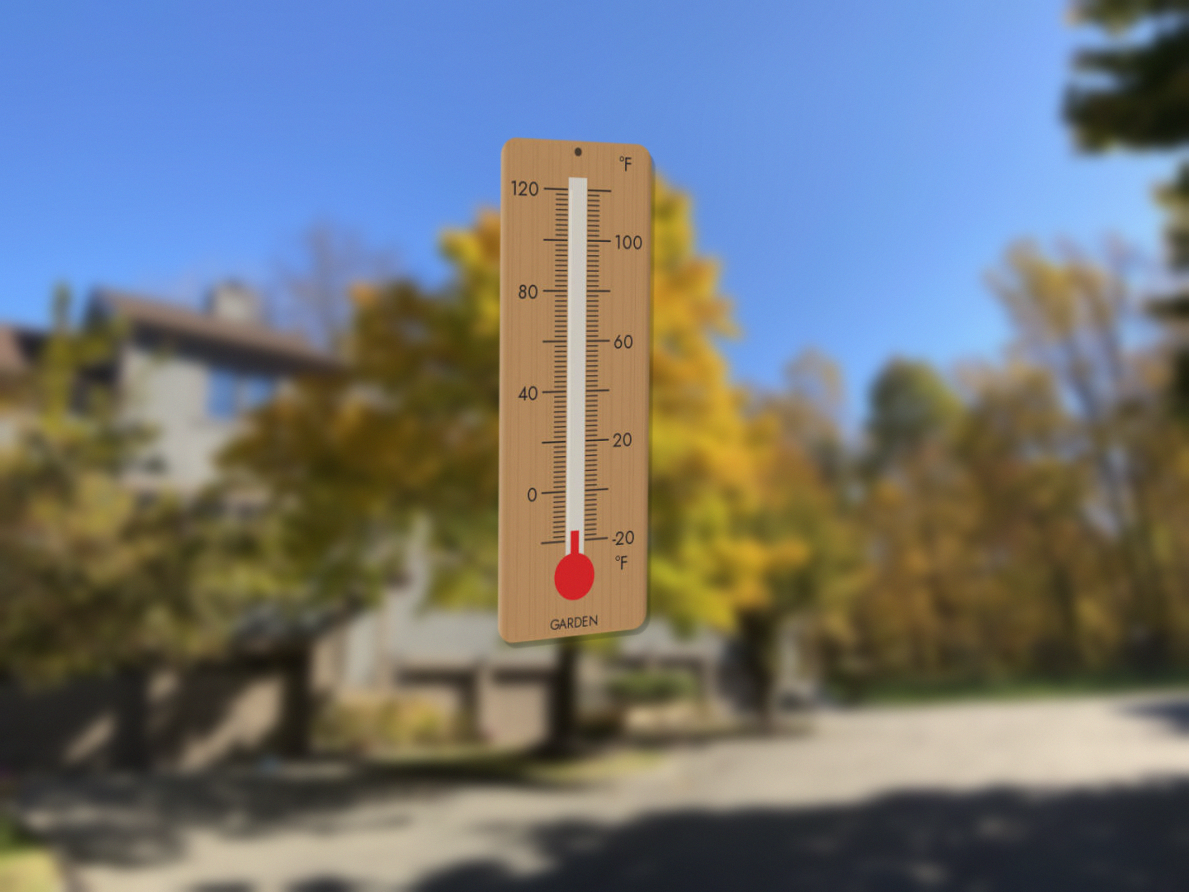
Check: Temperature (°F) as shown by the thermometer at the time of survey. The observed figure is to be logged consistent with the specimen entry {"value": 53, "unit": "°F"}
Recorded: {"value": -16, "unit": "°F"}
